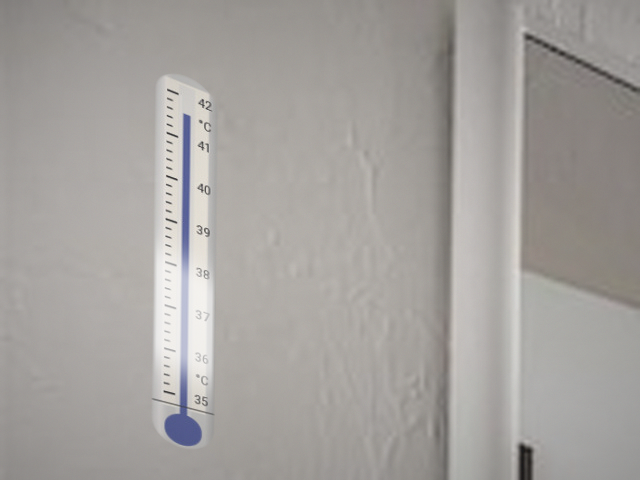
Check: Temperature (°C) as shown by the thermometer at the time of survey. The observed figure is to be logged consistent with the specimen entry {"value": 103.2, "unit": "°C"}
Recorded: {"value": 41.6, "unit": "°C"}
